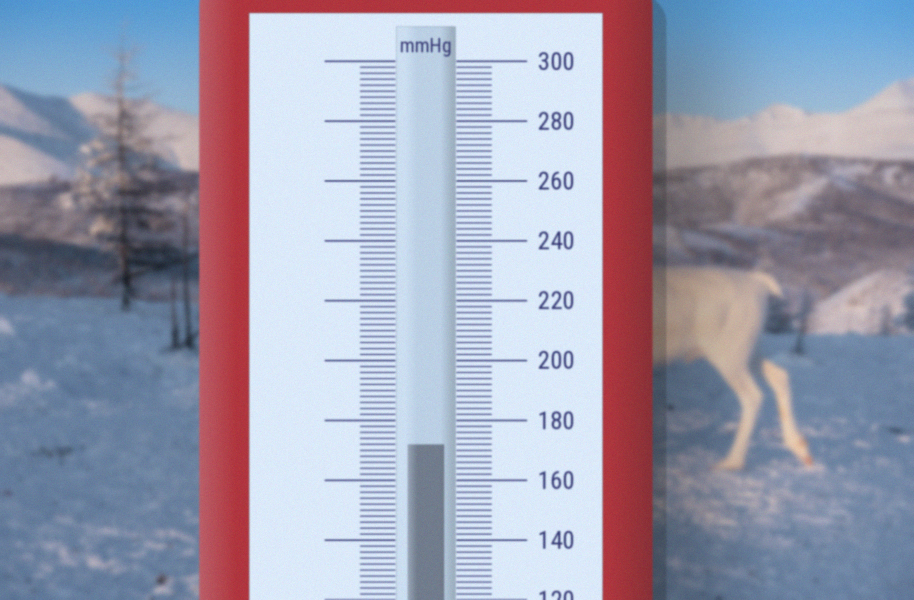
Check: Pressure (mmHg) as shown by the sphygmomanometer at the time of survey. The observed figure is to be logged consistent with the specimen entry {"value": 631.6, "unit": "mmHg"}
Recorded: {"value": 172, "unit": "mmHg"}
